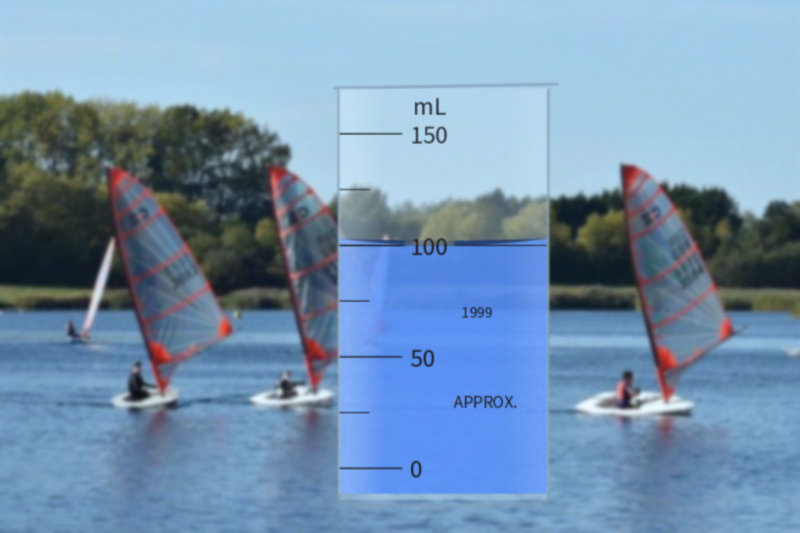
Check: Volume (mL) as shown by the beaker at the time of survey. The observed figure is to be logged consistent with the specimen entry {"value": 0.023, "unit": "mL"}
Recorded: {"value": 100, "unit": "mL"}
